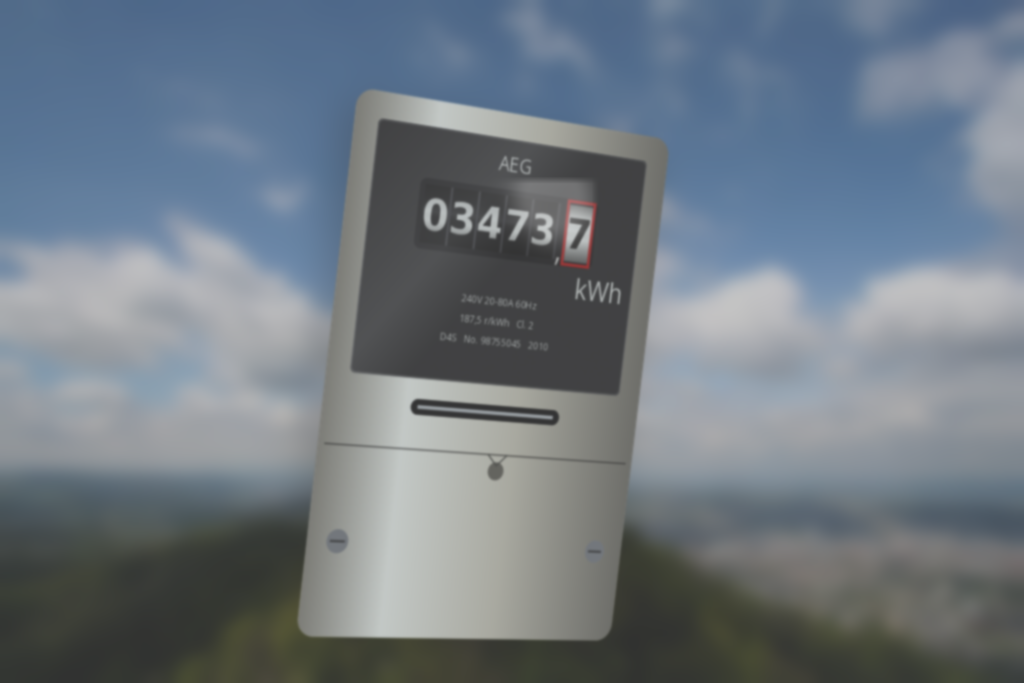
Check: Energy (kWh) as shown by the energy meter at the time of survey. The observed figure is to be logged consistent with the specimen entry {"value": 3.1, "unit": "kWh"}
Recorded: {"value": 3473.7, "unit": "kWh"}
